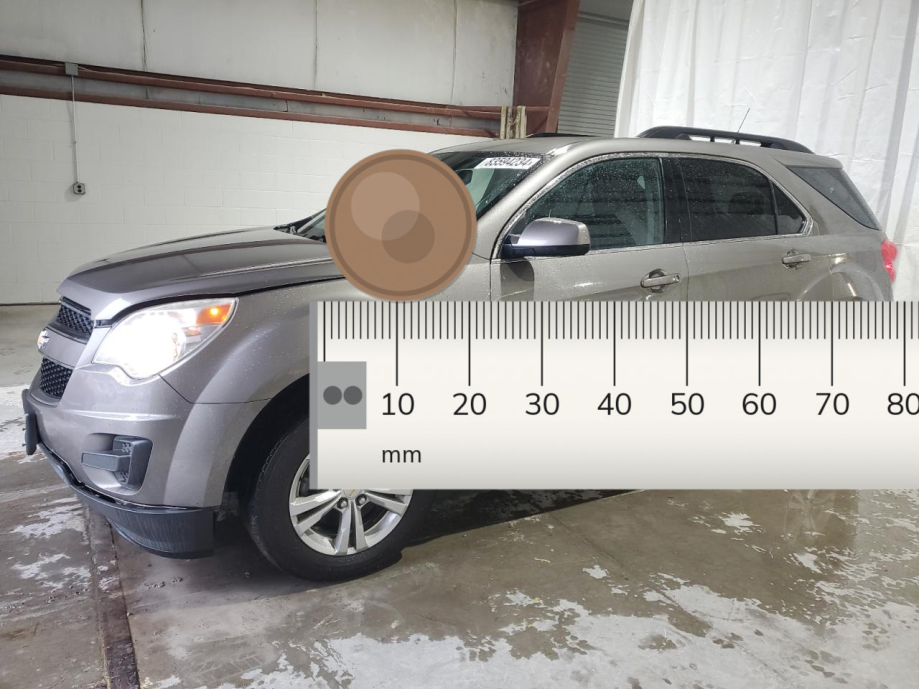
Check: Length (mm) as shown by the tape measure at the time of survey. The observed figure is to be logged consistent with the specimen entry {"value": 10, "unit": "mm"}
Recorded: {"value": 21, "unit": "mm"}
